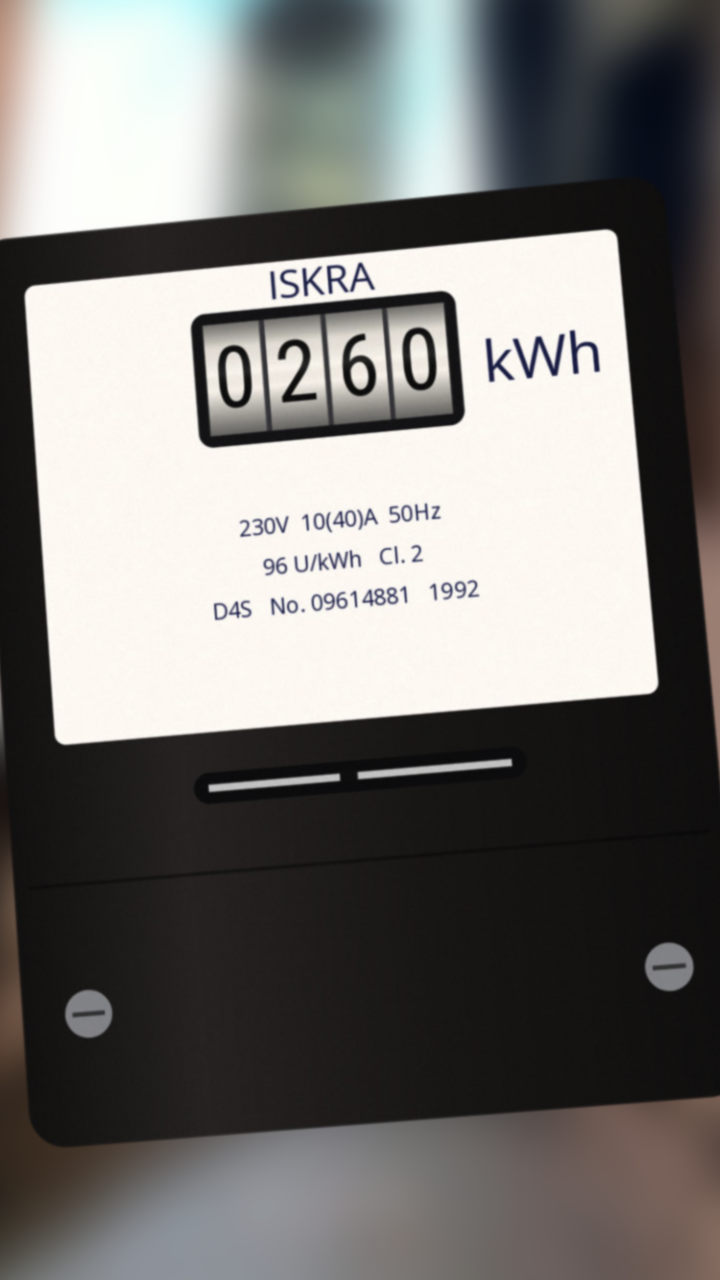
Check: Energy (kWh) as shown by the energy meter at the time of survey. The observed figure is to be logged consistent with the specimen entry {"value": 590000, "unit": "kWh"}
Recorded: {"value": 260, "unit": "kWh"}
